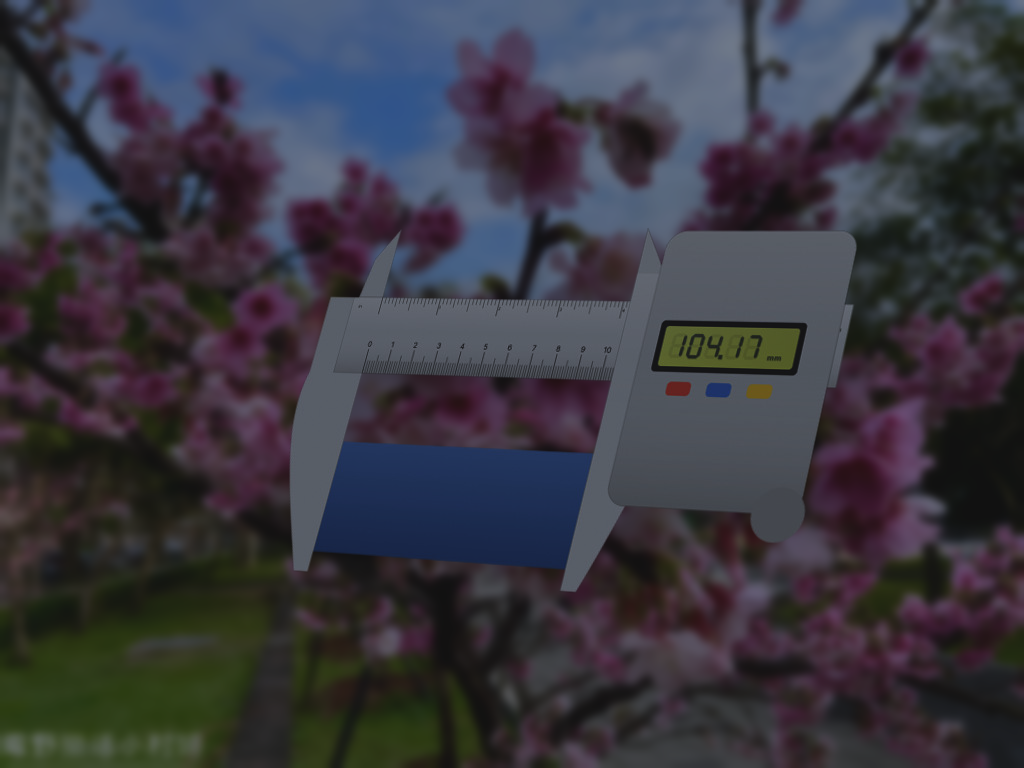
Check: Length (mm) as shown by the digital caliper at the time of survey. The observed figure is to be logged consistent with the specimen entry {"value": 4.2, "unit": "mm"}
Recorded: {"value": 104.17, "unit": "mm"}
